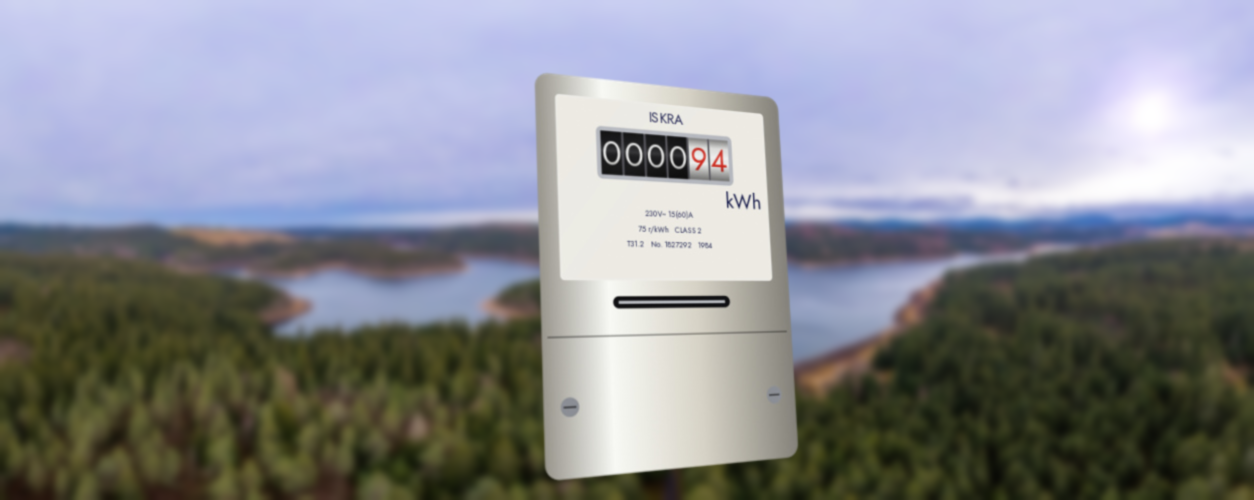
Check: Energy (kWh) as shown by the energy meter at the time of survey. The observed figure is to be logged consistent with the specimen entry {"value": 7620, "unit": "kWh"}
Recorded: {"value": 0.94, "unit": "kWh"}
